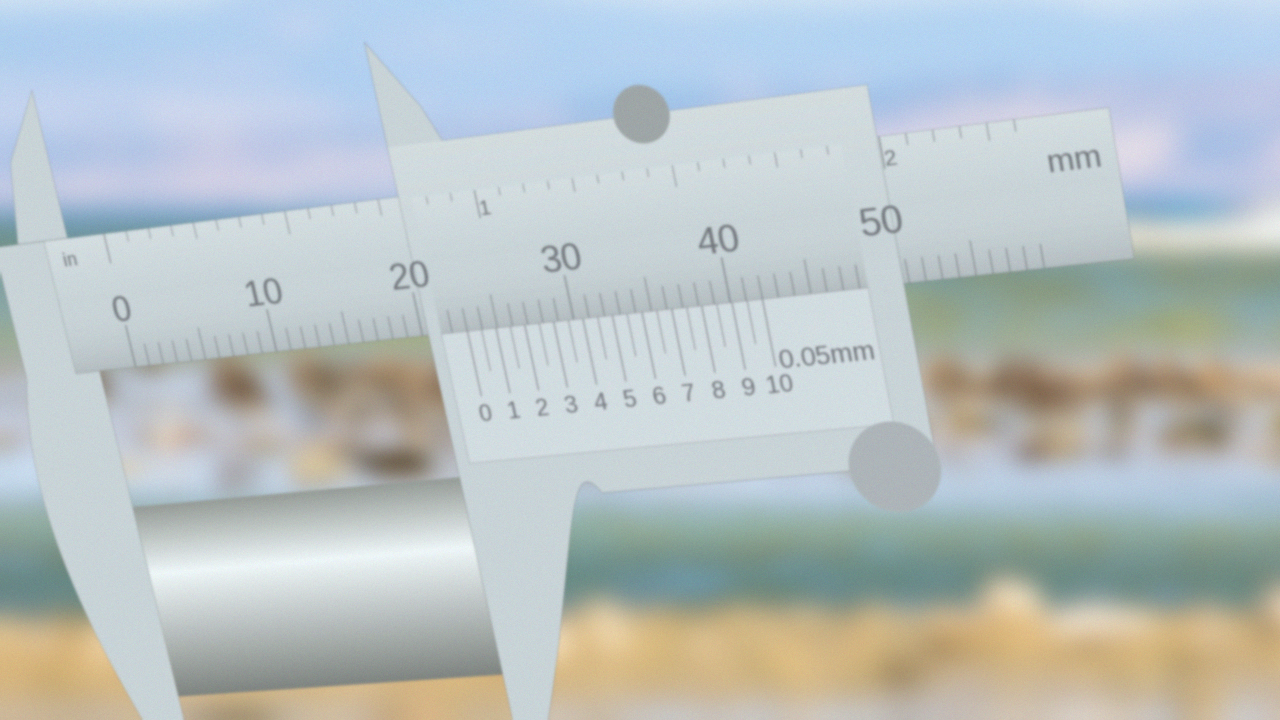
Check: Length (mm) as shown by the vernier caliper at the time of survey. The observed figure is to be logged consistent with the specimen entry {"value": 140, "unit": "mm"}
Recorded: {"value": 23.0, "unit": "mm"}
